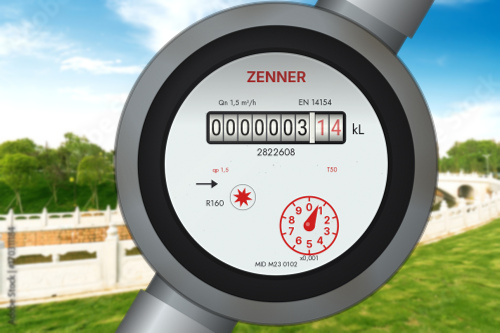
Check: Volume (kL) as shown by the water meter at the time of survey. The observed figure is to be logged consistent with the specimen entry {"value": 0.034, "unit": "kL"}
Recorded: {"value": 3.140, "unit": "kL"}
